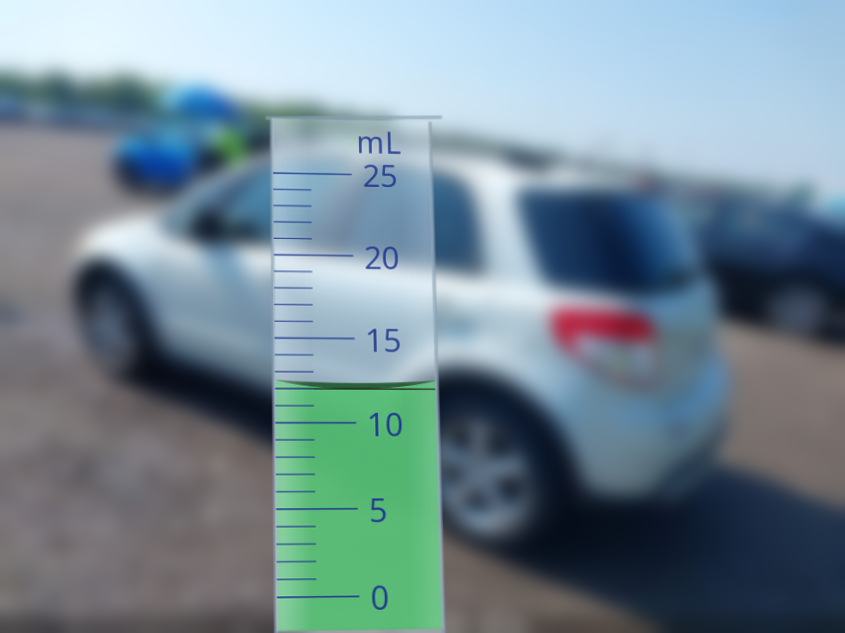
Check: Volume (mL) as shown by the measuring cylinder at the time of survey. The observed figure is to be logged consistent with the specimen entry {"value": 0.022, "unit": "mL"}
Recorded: {"value": 12, "unit": "mL"}
